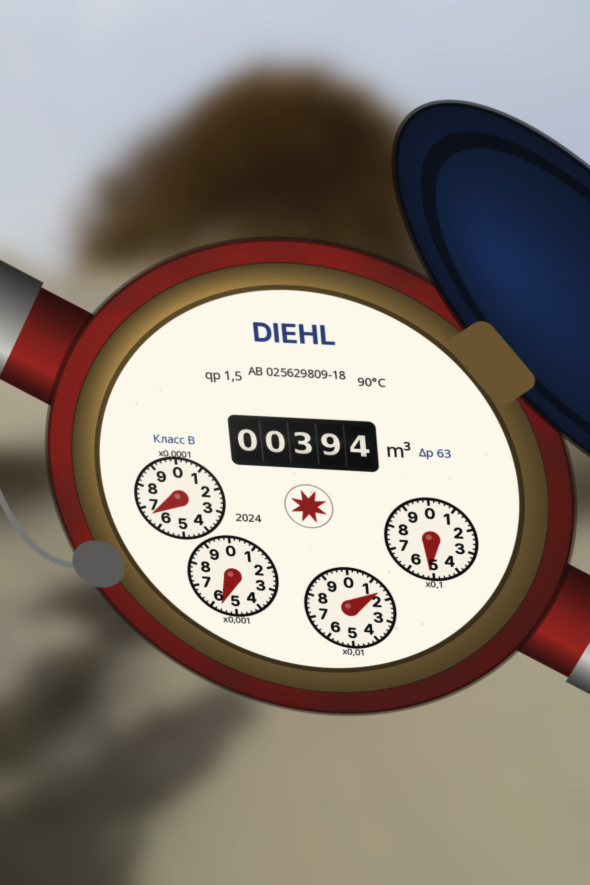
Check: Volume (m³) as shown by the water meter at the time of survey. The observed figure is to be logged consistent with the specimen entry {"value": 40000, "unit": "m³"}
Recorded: {"value": 394.5156, "unit": "m³"}
